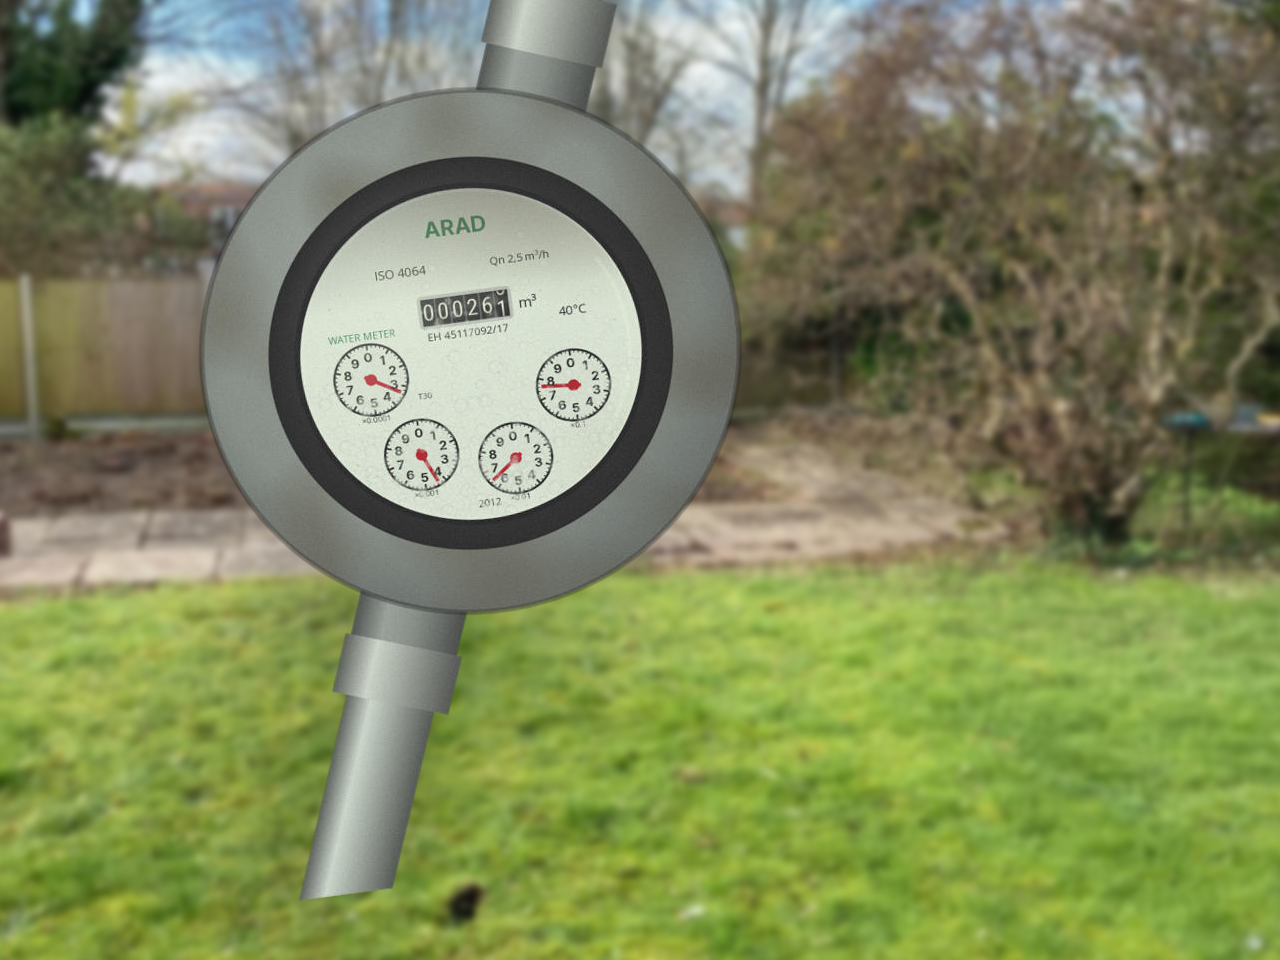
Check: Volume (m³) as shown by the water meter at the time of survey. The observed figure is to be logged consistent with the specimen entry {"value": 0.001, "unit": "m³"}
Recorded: {"value": 260.7643, "unit": "m³"}
